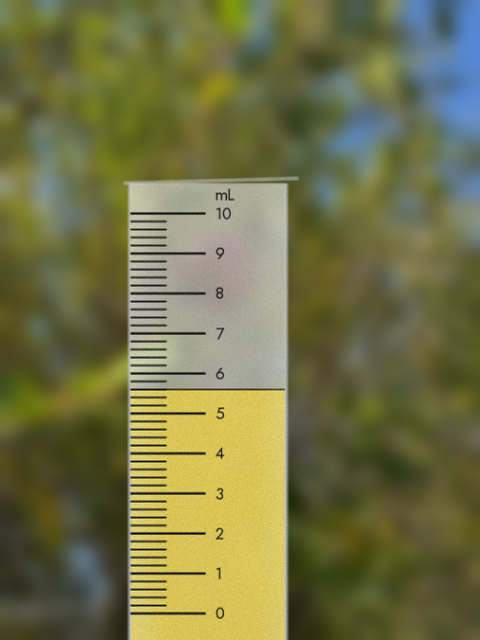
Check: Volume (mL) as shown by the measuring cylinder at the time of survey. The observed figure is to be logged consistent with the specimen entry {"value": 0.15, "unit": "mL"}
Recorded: {"value": 5.6, "unit": "mL"}
